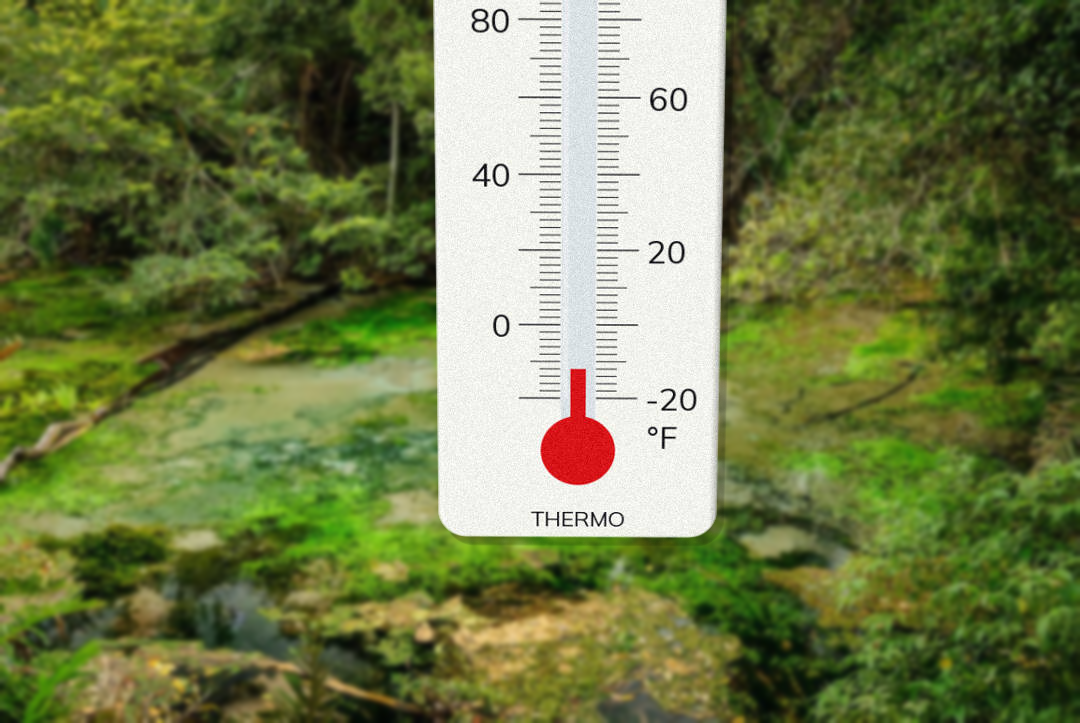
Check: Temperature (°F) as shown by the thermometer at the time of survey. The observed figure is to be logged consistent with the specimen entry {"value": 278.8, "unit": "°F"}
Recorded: {"value": -12, "unit": "°F"}
